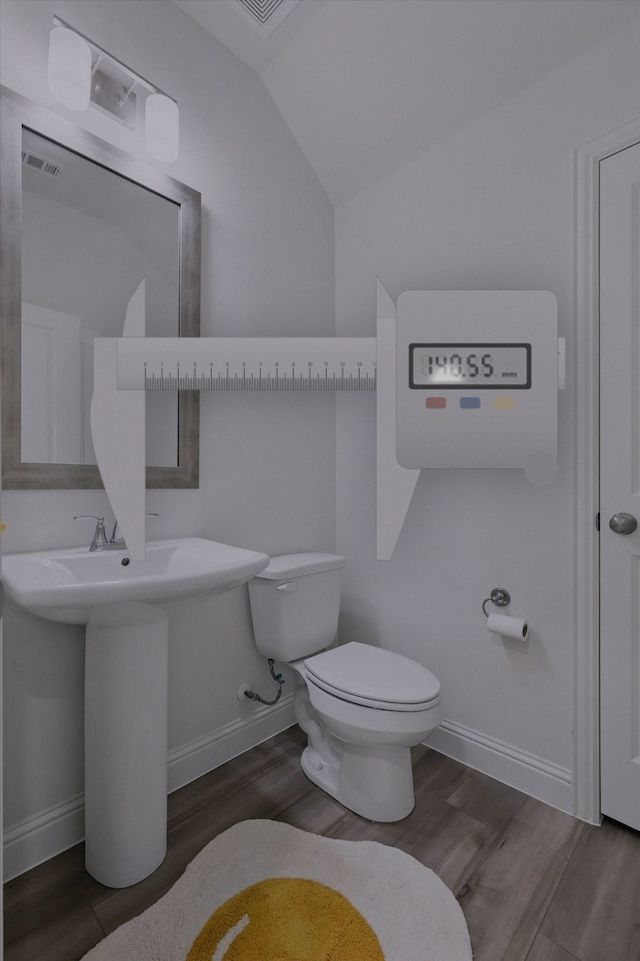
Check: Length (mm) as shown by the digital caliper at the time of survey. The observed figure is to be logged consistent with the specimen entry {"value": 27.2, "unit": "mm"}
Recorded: {"value": 140.55, "unit": "mm"}
